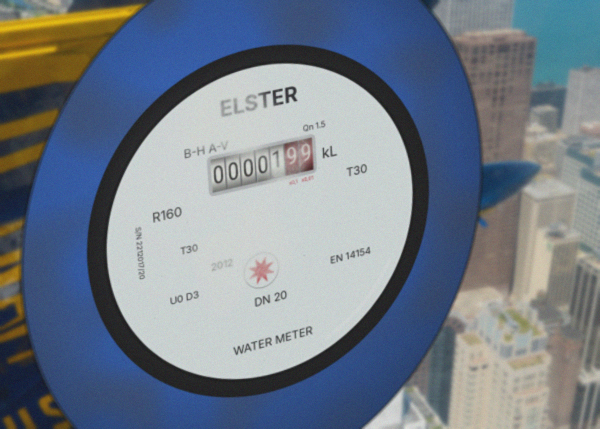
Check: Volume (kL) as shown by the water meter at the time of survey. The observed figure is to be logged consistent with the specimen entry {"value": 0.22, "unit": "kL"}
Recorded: {"value": 1.99, "unit": "kL"}
